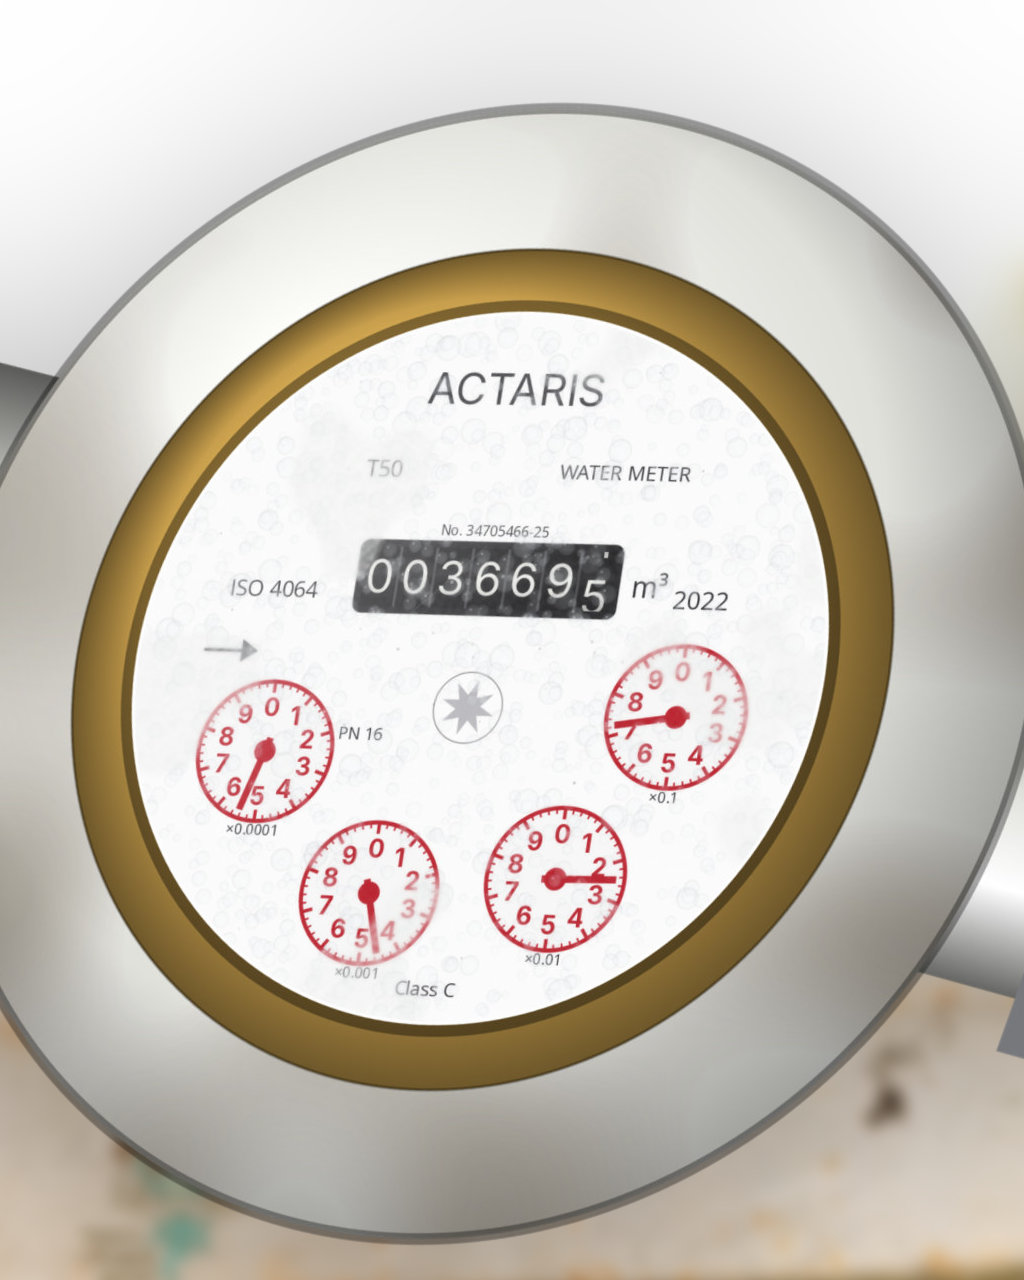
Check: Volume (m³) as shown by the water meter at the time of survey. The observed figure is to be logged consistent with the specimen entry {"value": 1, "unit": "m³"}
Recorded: {"value": 36694.7245, "unit": "m³"}
